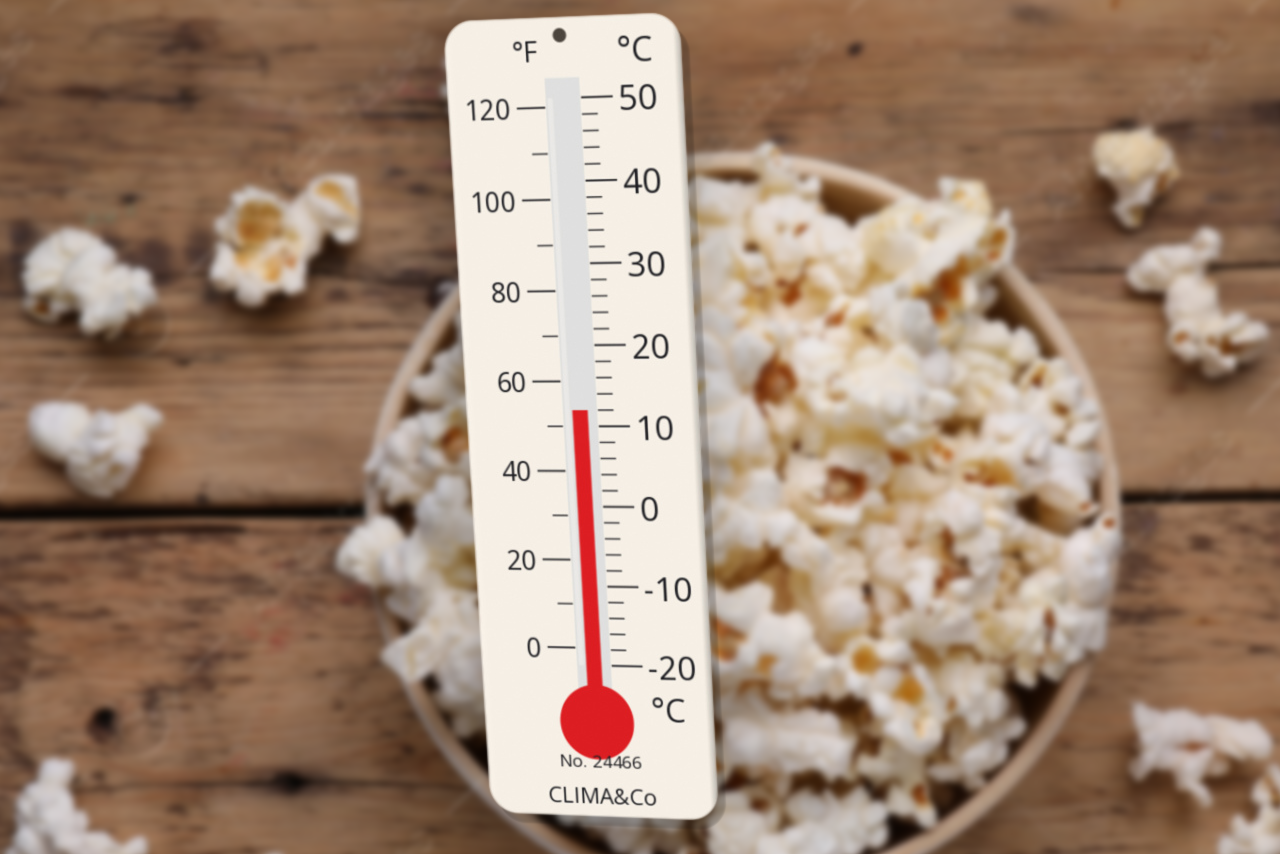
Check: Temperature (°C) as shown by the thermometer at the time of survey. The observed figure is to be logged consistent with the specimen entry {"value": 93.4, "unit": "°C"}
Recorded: {"value": 12, "unit": "°C"}
